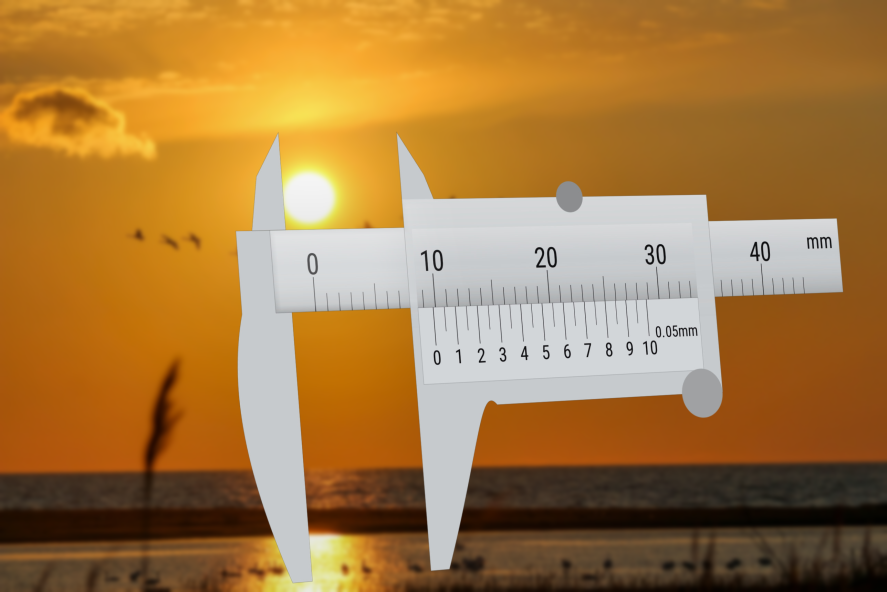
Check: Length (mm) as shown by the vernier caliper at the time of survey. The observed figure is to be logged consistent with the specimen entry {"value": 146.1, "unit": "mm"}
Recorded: {"value": 9.8, "unit": "mm"}
